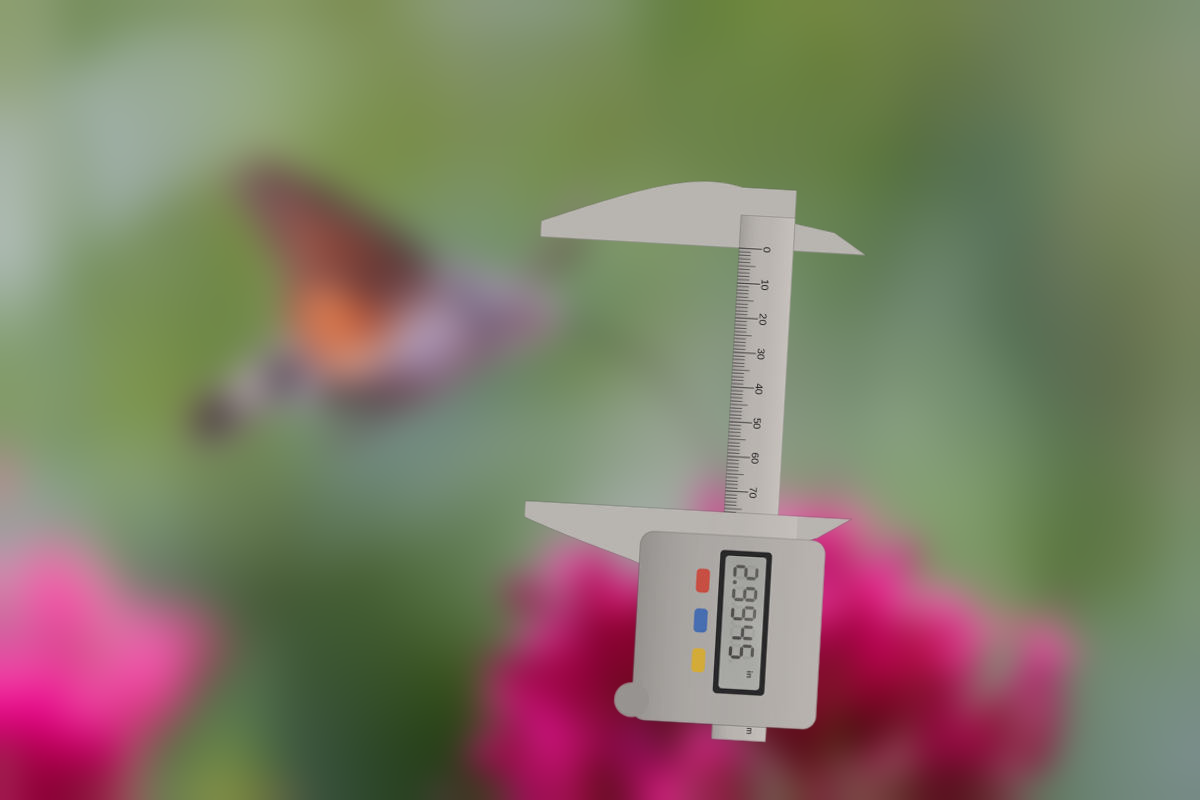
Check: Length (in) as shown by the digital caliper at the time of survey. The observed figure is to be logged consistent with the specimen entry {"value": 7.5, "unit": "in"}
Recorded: {"value": 2.9945, "unit": "in"}
